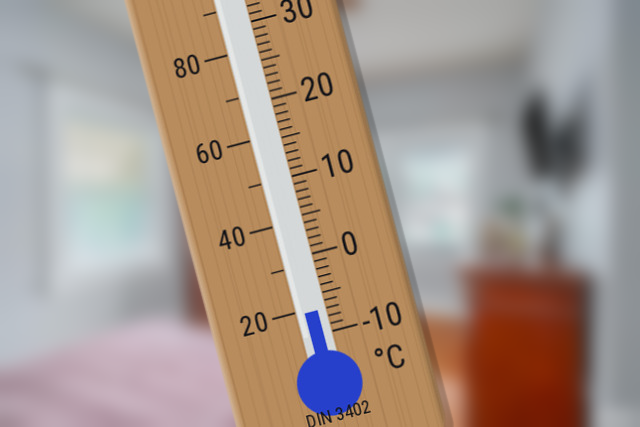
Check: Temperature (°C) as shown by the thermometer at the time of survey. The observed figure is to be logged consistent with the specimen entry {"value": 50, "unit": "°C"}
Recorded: {"value": -7, "unit": "°C"}
